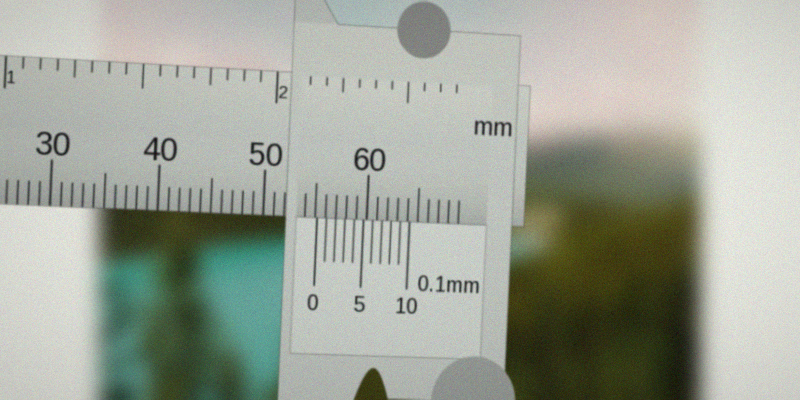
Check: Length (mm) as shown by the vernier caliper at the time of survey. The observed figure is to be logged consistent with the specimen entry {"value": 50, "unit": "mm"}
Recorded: {"value": 55.2, "unit": "mm"}
